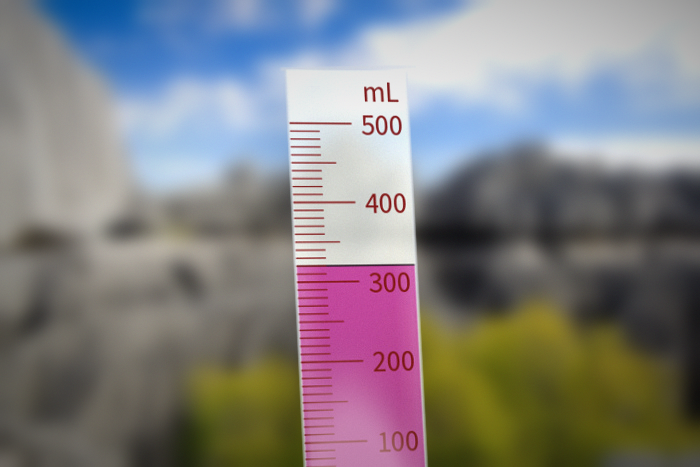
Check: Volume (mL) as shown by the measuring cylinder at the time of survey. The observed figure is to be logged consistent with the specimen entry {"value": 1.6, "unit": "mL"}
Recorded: {"value": 320, "unit": "mL"}
